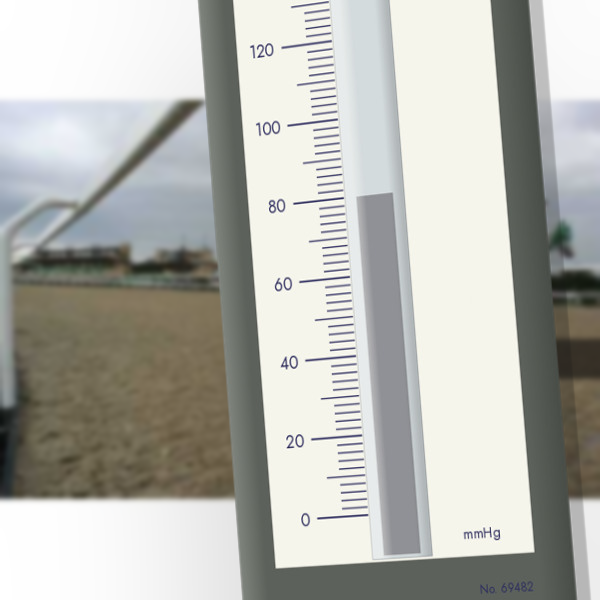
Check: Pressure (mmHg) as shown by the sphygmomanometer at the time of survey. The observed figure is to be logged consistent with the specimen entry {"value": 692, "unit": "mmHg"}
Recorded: {"value": 80, "unit": "mmHg"}
